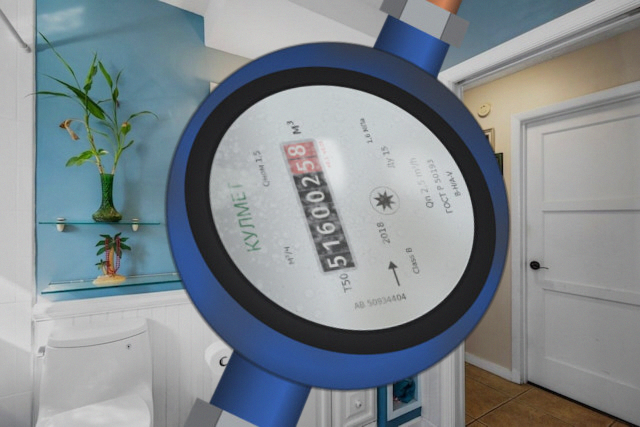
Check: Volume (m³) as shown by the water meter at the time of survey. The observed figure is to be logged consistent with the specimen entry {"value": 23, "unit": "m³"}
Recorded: {"value": 516002.58, "unit": "m³"}
